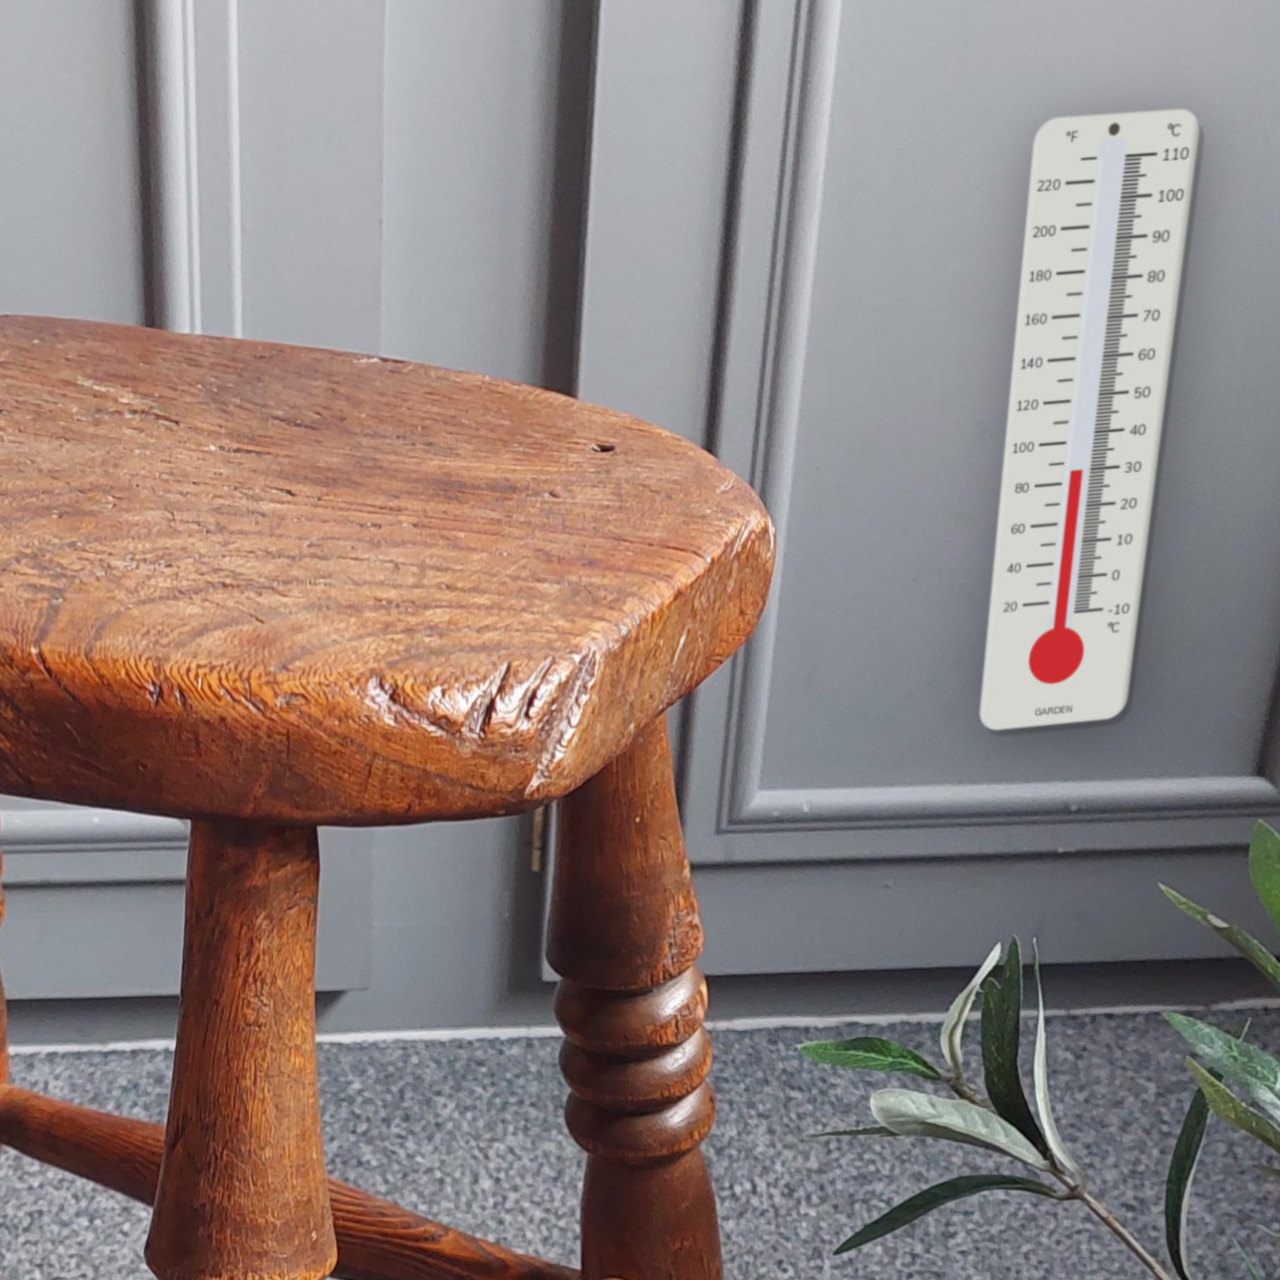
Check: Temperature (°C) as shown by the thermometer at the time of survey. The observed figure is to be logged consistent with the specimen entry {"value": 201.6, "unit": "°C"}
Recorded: {"value": 30, "unit": "°C"}
